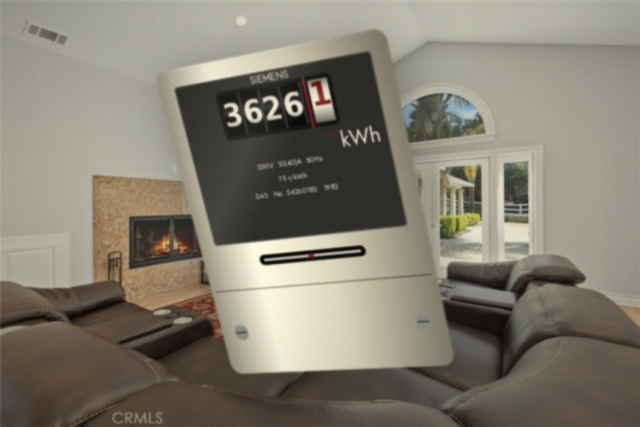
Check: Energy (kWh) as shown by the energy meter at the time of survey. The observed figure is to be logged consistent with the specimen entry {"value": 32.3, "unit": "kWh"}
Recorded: {"value": 3626.1, "unit": "kWh"}
